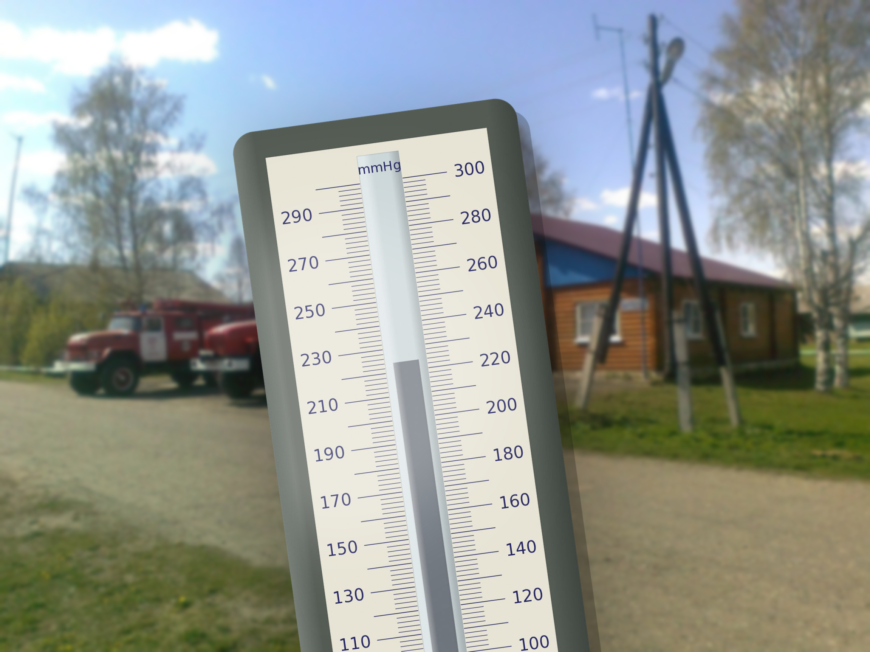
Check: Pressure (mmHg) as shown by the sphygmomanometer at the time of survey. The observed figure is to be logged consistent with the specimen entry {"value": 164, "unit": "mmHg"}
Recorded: {"value": 224, "unit": "mmHg"}
